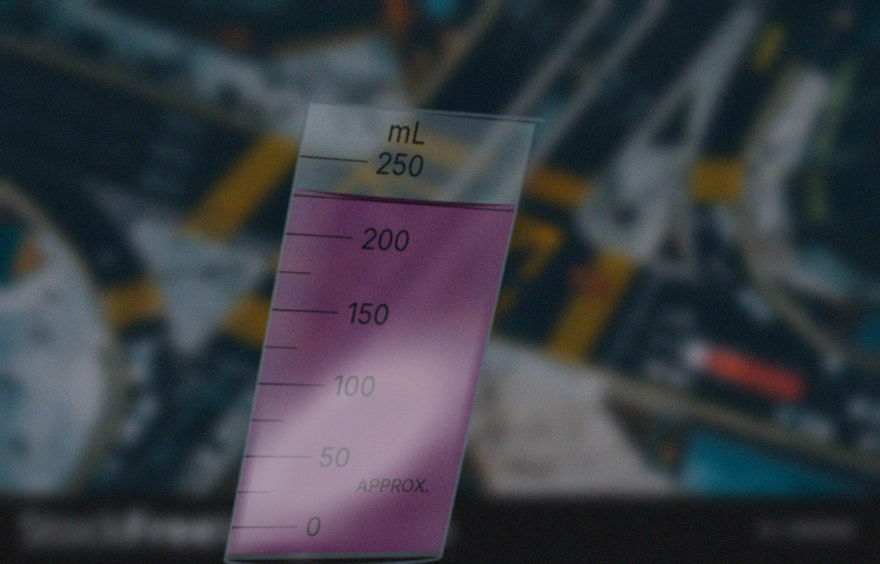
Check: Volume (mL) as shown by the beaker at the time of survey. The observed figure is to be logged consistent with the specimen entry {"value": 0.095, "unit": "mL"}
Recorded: {"value": 225, "unit": "mL"}
